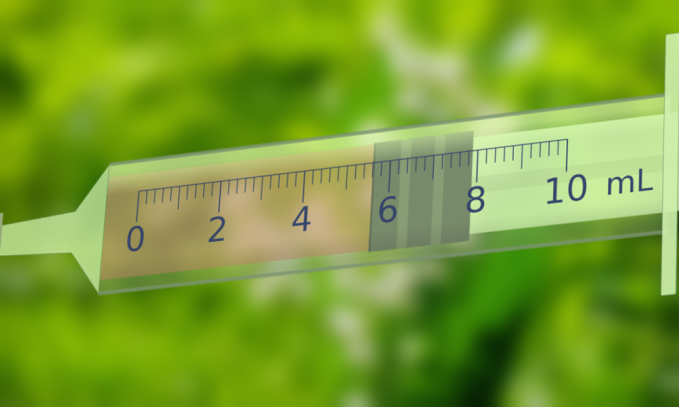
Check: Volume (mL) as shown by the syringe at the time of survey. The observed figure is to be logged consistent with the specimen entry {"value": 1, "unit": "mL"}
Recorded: {"value": 5.6, "unit": "mL"}
